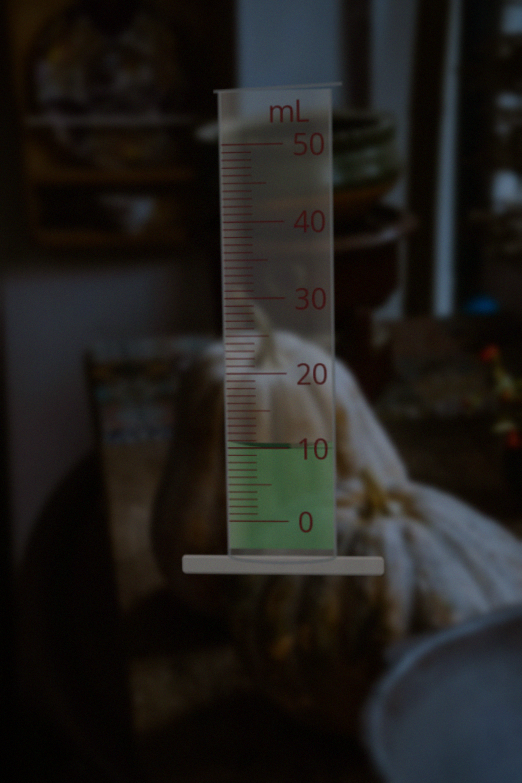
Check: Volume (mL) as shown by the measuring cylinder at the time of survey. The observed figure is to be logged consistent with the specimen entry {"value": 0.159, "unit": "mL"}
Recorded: {"value": 10, "unit": "mL"}
